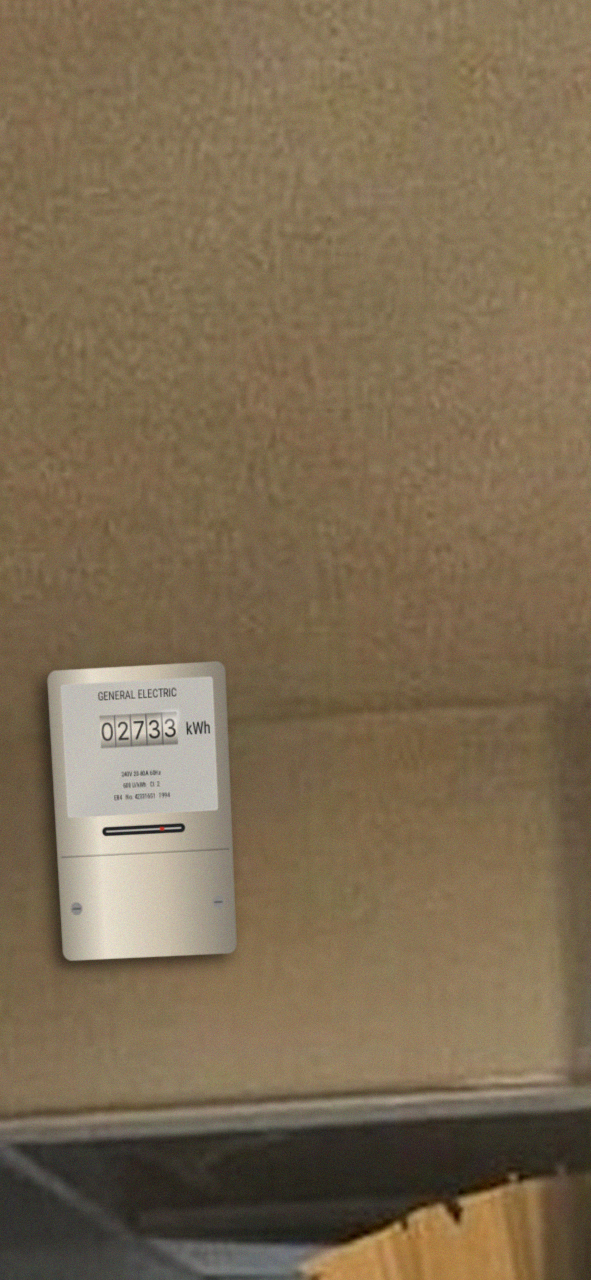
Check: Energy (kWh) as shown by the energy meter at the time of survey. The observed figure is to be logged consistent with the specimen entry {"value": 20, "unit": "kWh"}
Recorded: {"value": 2733, "unit": "kWh"}
